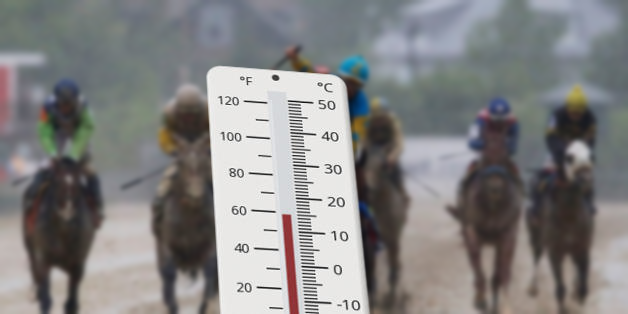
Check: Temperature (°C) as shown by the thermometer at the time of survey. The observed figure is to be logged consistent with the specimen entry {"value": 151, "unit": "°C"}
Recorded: {"value": 15, "unit": "°C"}
